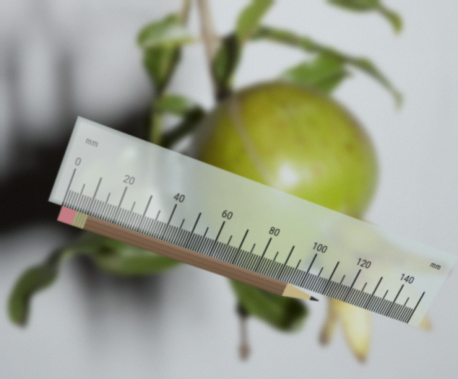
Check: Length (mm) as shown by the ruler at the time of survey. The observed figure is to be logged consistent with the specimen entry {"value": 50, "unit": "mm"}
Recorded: {"value": 110, "unit": "mm"}
